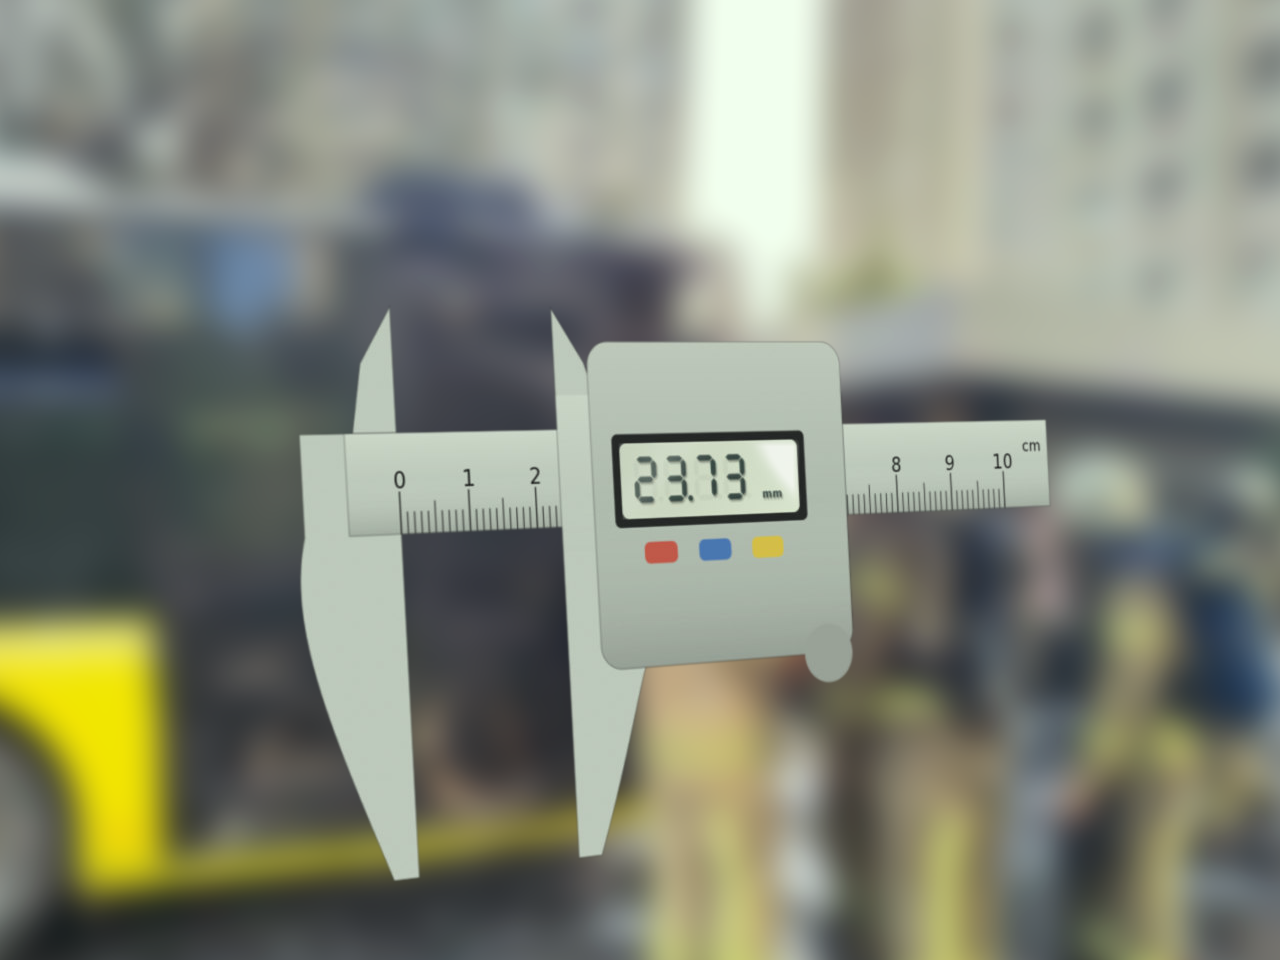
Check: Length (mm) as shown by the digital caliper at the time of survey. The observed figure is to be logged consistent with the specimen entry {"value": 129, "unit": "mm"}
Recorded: {"value": 23.73, "unit": "mm"}
